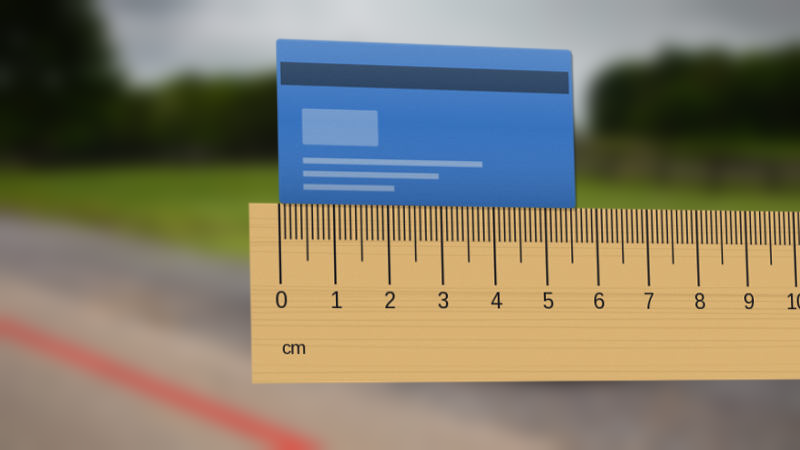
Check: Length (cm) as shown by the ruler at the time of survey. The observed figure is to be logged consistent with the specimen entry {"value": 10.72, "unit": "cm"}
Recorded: {"value": 5.6, "unit": "cm"}
